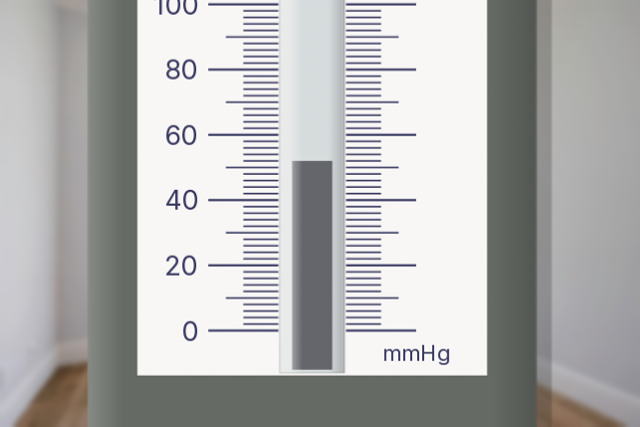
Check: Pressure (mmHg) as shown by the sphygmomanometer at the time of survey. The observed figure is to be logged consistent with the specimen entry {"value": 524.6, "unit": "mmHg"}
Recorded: {"value": 52, "unit": "mmHg"}
